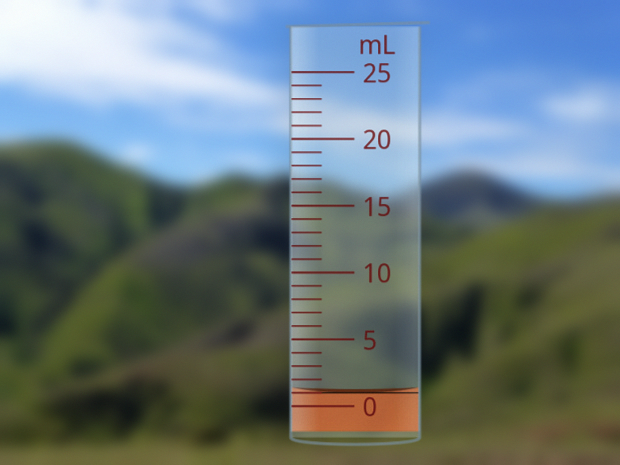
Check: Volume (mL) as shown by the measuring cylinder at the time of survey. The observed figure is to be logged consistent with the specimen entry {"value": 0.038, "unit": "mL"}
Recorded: {"value": 1, "unit": "mL"}
